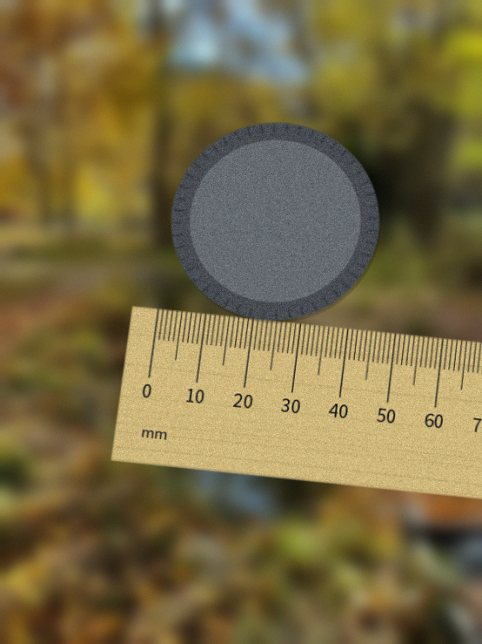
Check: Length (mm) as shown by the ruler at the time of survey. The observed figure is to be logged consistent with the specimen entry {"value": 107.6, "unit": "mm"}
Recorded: {"value": 44, "unit": "mm"}
